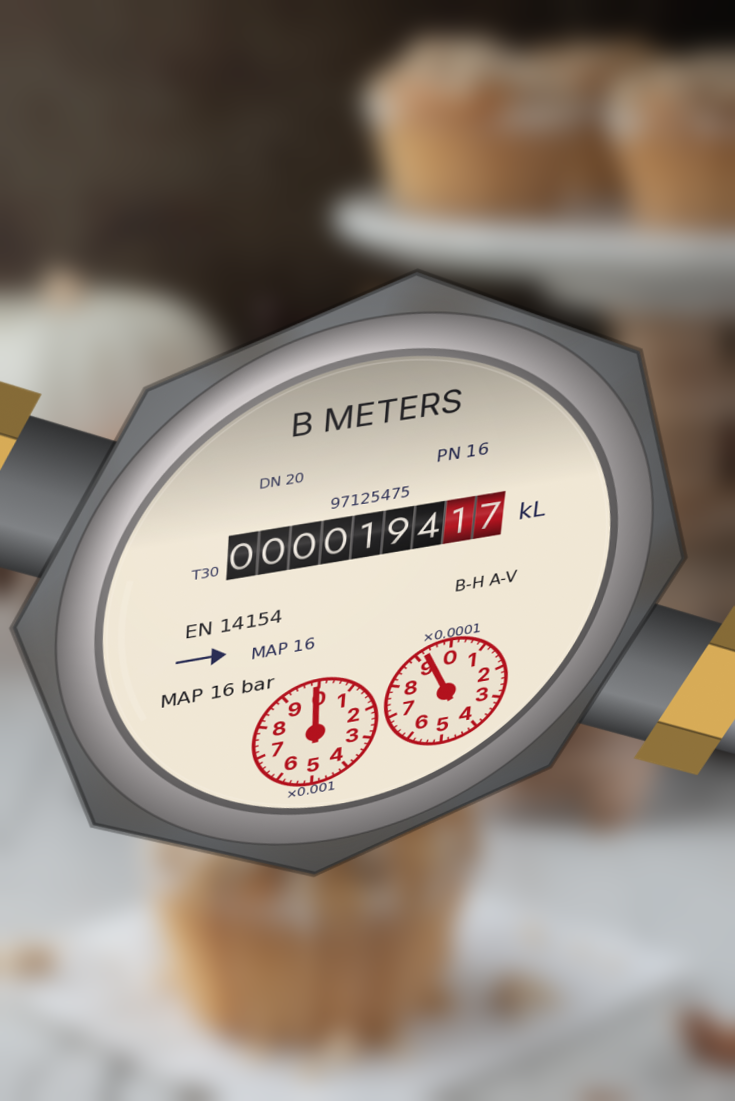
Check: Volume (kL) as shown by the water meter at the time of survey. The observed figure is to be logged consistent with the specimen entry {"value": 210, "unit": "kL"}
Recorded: {"value": 194.1699, "unit": "kL"}
